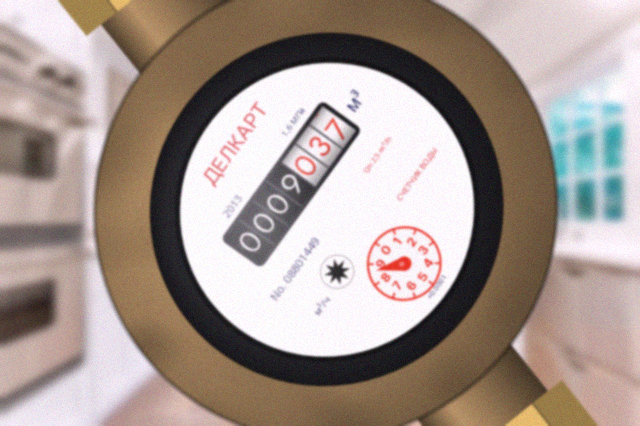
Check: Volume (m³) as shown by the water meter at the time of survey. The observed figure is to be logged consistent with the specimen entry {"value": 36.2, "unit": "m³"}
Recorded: {"value": 9.0368, "unit": "m³"}
